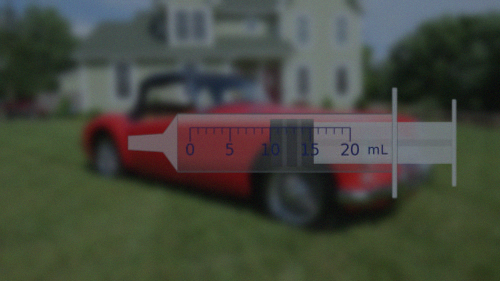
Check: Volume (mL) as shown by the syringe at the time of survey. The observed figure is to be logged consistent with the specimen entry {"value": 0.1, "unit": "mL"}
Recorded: {"value": 10, "unit": "mL"}
